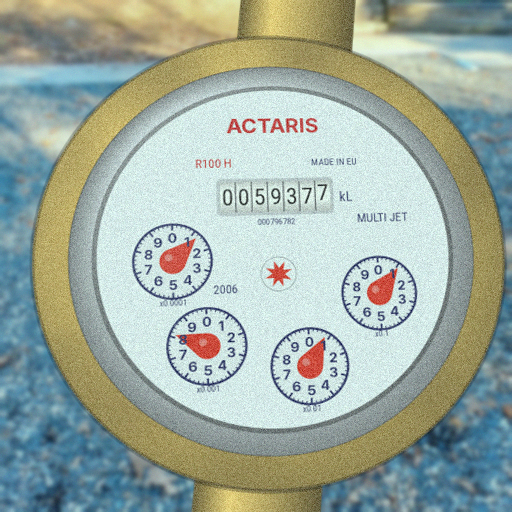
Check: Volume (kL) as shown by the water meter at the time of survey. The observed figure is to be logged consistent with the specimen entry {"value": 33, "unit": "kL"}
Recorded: {"value": 59377.1081, "unit": "kL"}
